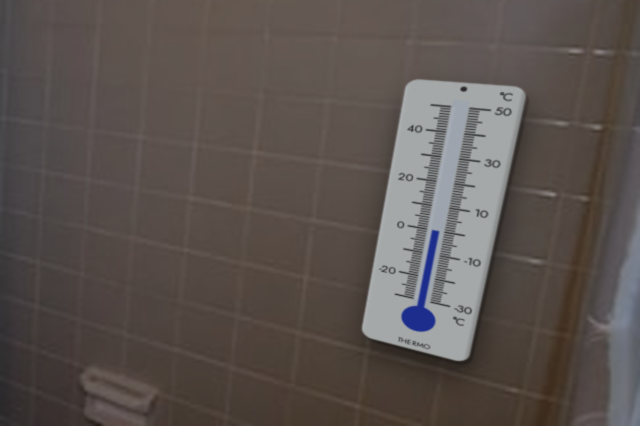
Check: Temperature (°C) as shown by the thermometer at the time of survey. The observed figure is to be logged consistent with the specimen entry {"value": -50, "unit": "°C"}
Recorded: {"value": 0, "unit": "°C"}
